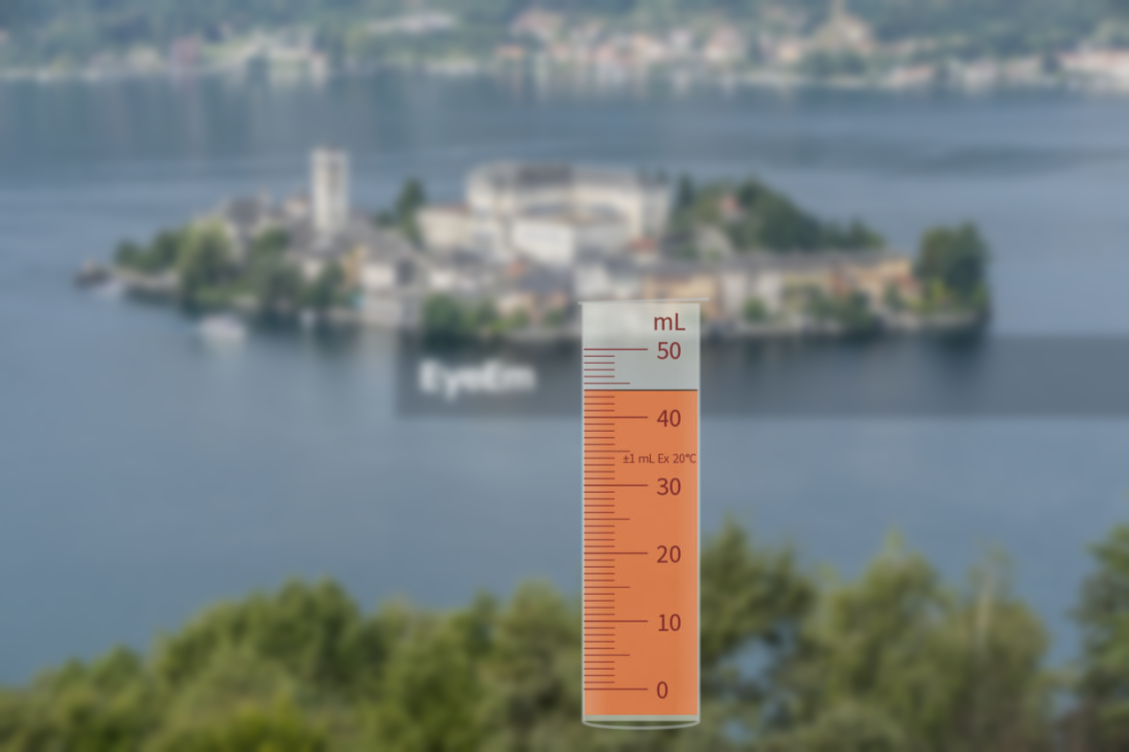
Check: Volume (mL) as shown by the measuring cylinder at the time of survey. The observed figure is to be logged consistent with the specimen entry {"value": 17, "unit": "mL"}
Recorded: {"value": 44, "unit": "mL"}
